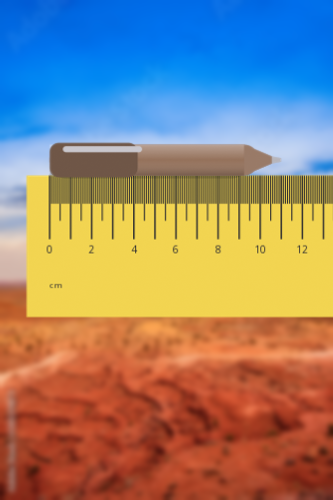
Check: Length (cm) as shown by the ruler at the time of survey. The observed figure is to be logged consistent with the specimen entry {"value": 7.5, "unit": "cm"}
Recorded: {"value": 11, "unit": "cm"}
